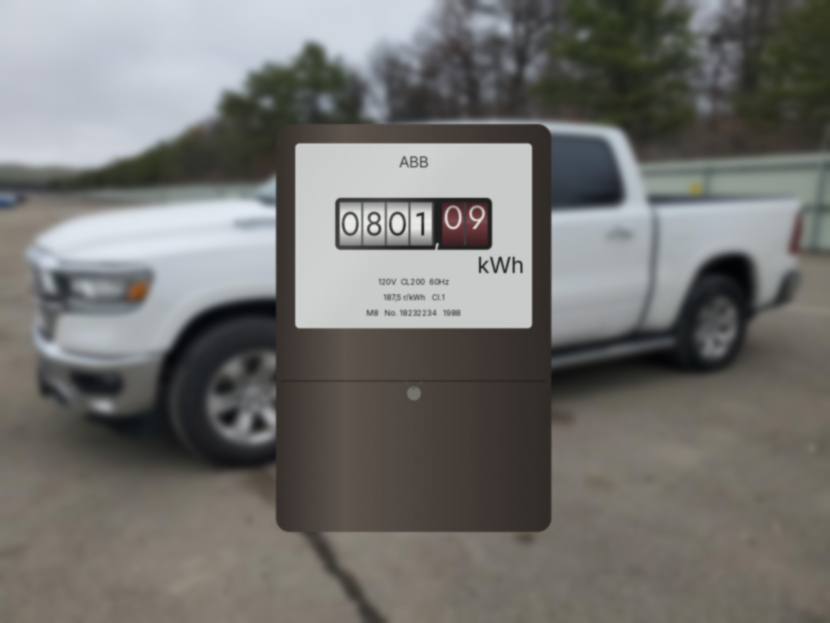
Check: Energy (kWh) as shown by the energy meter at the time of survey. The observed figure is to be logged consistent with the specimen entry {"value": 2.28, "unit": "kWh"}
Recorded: {"value": 801.09, "unit": "kWh"}
